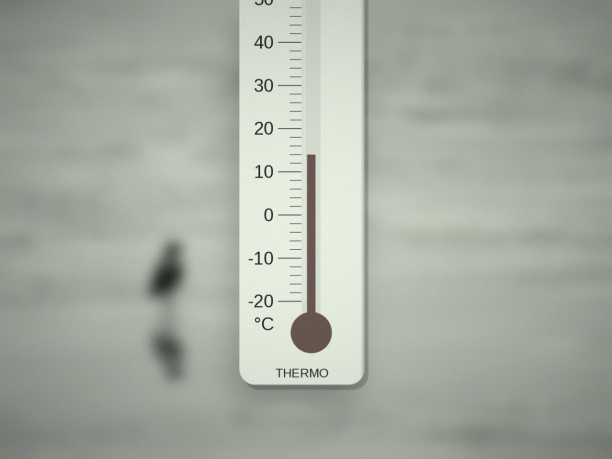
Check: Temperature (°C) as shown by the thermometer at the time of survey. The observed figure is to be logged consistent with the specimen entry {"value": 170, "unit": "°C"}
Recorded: {"value": 14, "unit": "°C"}
